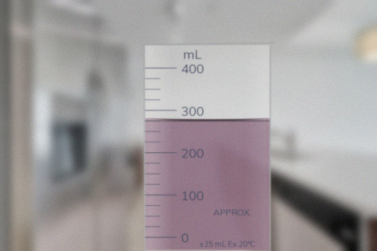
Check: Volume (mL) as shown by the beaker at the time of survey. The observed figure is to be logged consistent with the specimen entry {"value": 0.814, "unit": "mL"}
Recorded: {"value": 275, "unit": "mL"}
